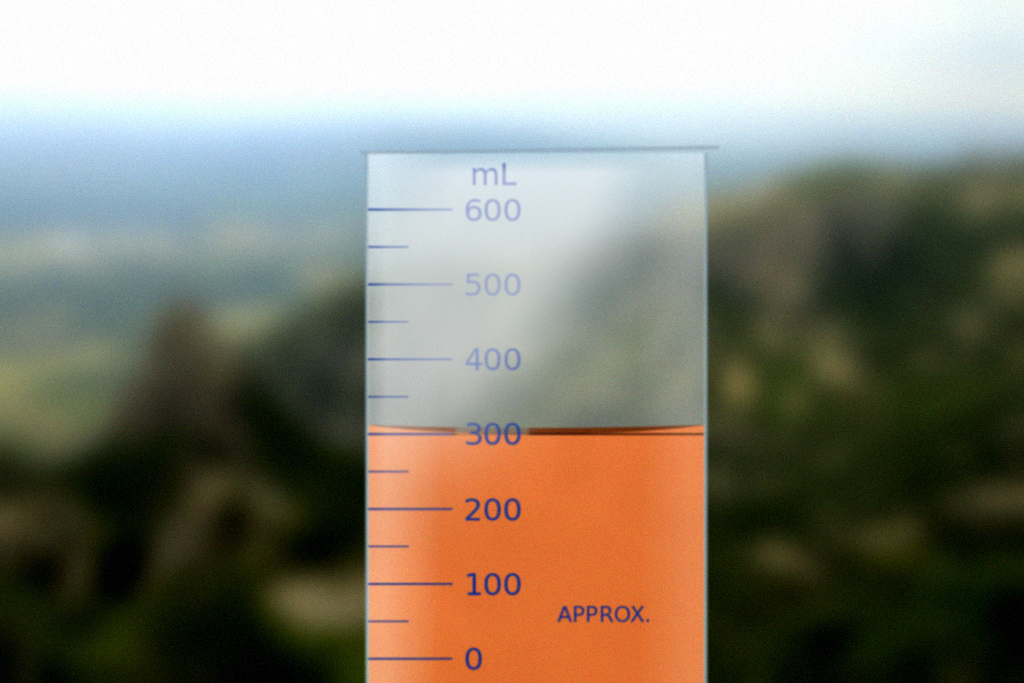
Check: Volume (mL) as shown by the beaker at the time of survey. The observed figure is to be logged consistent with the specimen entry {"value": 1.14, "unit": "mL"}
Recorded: {"value": 300, "unit": "mL"}
